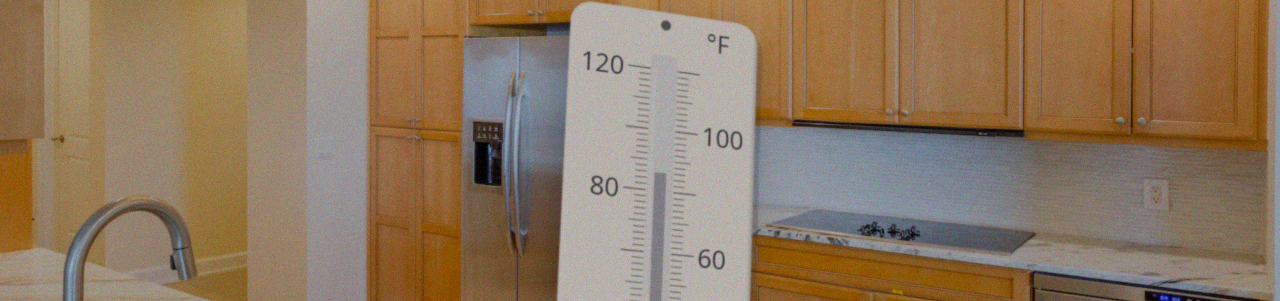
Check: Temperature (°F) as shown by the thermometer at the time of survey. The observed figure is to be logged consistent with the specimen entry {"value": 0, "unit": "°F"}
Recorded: {"value": 86, "unit": "°F"}
